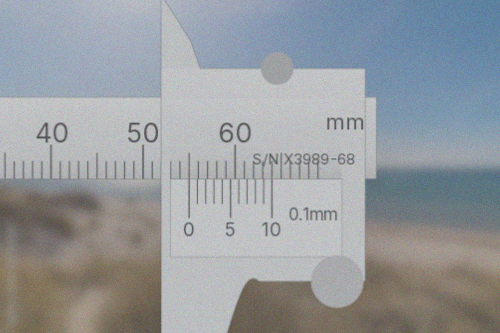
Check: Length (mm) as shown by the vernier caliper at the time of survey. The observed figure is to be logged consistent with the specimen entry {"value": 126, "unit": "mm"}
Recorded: {"value": 55.0, "unit": "mm"}
